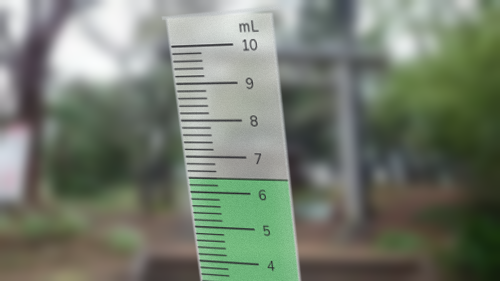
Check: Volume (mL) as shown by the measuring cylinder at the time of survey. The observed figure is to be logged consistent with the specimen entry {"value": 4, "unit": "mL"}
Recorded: {"value": 6.4, "unit": "mL"}
